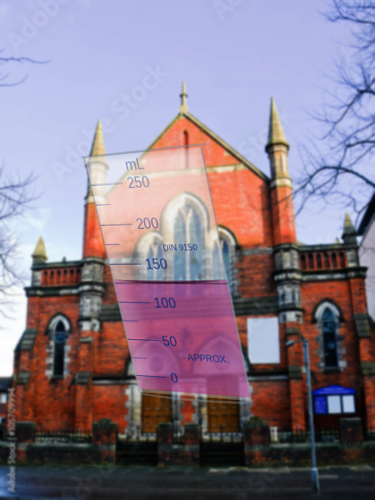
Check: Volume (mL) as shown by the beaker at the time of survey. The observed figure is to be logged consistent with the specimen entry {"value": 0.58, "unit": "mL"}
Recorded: {"value": 125, "unit": "mL"}
